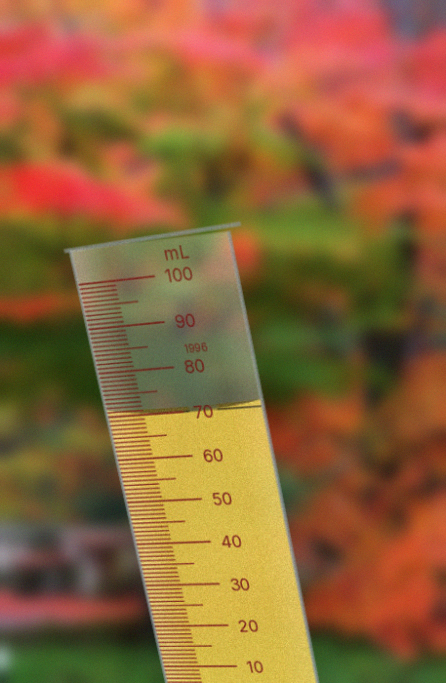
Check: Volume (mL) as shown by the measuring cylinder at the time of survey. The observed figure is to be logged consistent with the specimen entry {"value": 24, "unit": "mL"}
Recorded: {"value": 70, "unit": "mL"}
